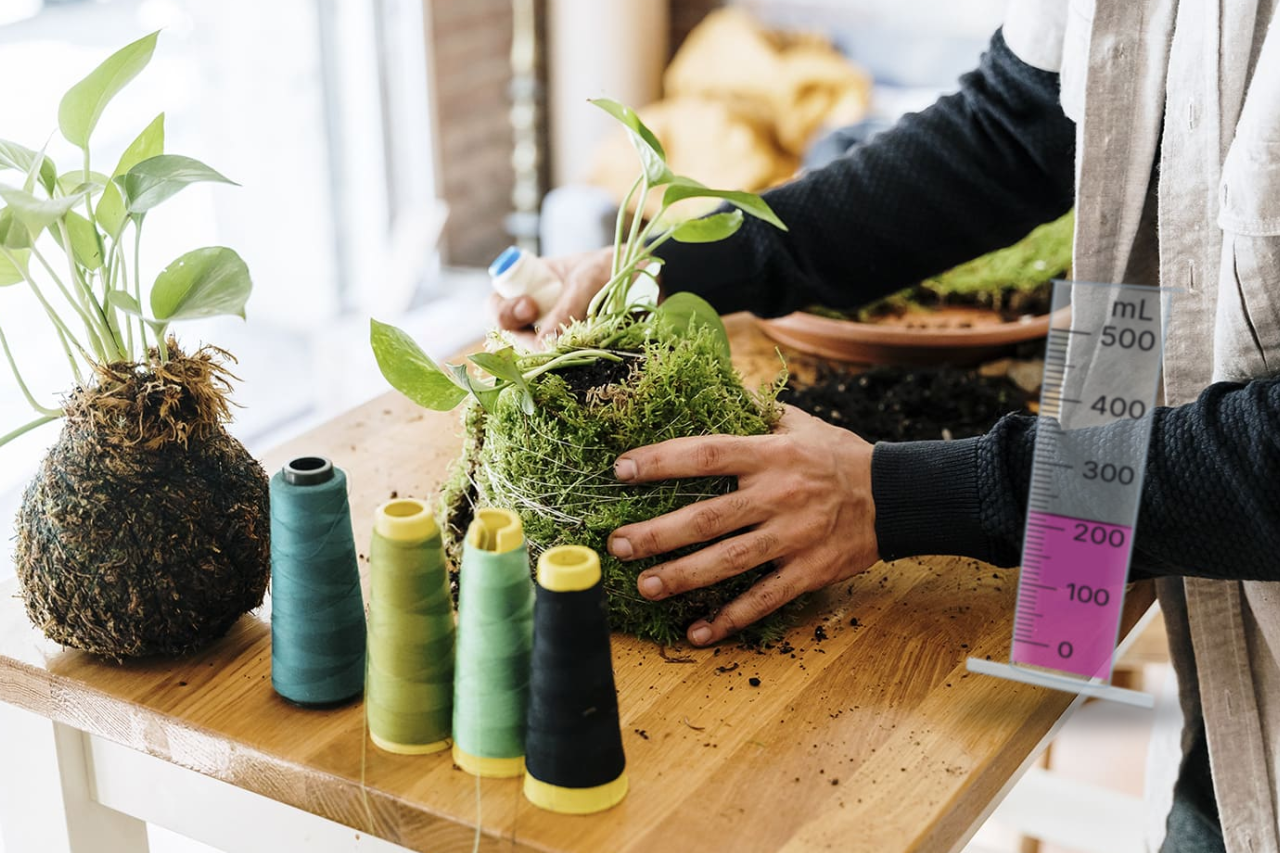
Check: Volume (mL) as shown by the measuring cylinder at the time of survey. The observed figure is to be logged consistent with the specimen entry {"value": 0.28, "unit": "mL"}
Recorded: {"value": 220, "unit": "mL"}
